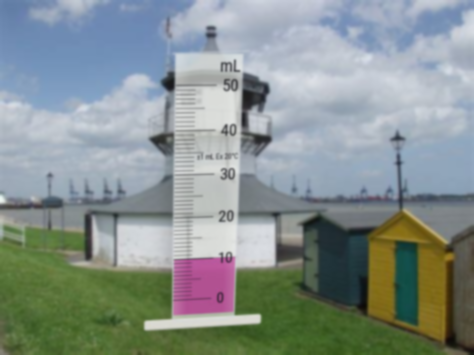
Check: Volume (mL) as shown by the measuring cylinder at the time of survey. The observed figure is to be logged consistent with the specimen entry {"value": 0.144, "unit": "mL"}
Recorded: {"value": 10, "unit": "mL"}
